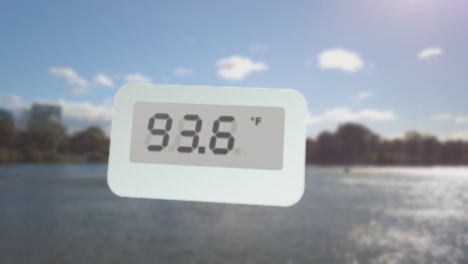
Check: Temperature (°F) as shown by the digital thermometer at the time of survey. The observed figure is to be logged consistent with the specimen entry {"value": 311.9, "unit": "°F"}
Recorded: {"value": 93.6, "unit": "°F"}
